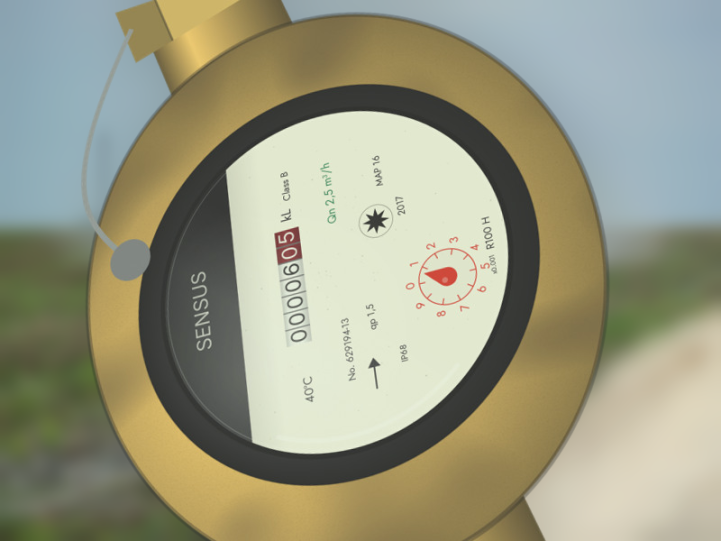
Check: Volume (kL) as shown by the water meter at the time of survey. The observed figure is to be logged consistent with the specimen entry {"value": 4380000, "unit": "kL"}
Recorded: {"value": 6.050, "unit": "kL"}
